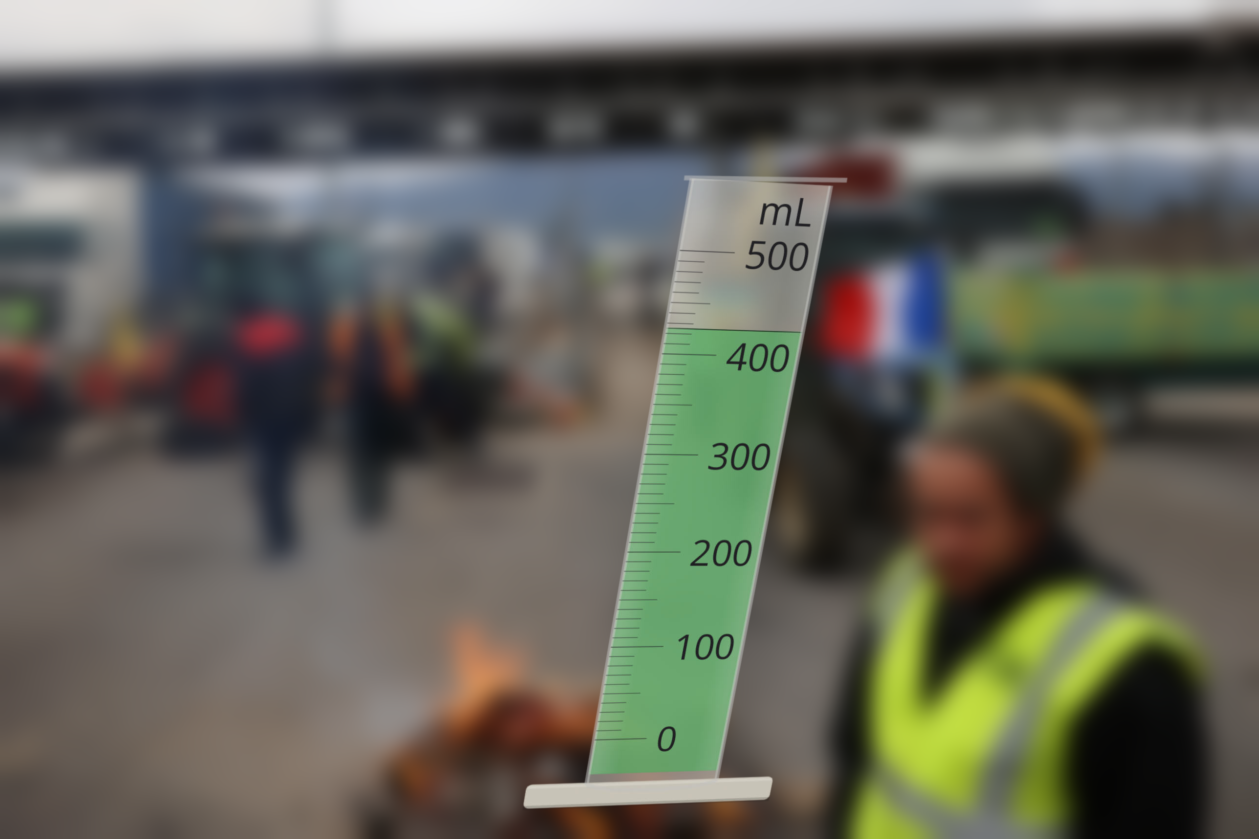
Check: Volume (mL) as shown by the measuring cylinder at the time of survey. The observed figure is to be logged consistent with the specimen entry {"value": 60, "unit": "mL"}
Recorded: {"value": 425, "unit": "mL"}
